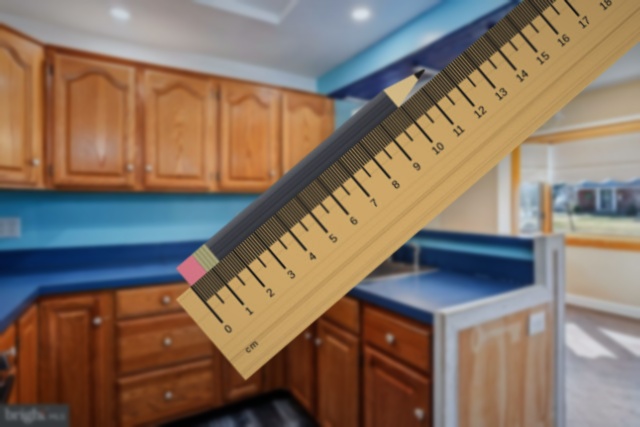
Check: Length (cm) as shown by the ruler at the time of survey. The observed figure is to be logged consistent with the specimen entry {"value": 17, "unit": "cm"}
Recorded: {"value": 11.5, "unit": "cm"}
